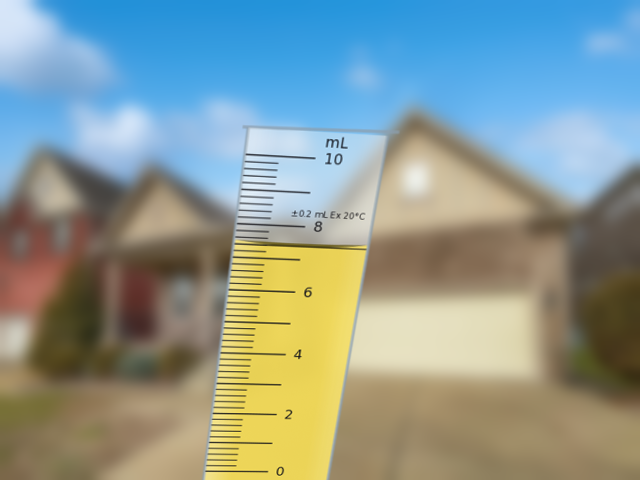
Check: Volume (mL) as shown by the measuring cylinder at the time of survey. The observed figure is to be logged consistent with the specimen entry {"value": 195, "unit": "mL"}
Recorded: {"value": 7.4, "unit": "mL"}
